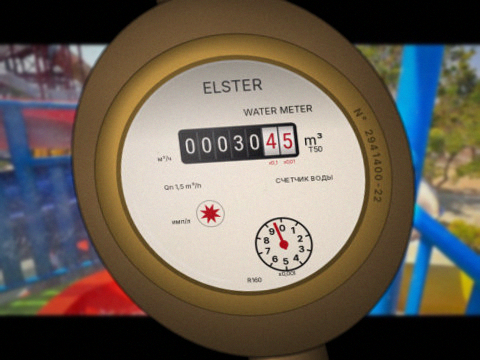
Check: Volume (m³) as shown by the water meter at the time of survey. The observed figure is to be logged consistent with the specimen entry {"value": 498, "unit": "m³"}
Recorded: {"value": 30.449, "unit": "m³"}
